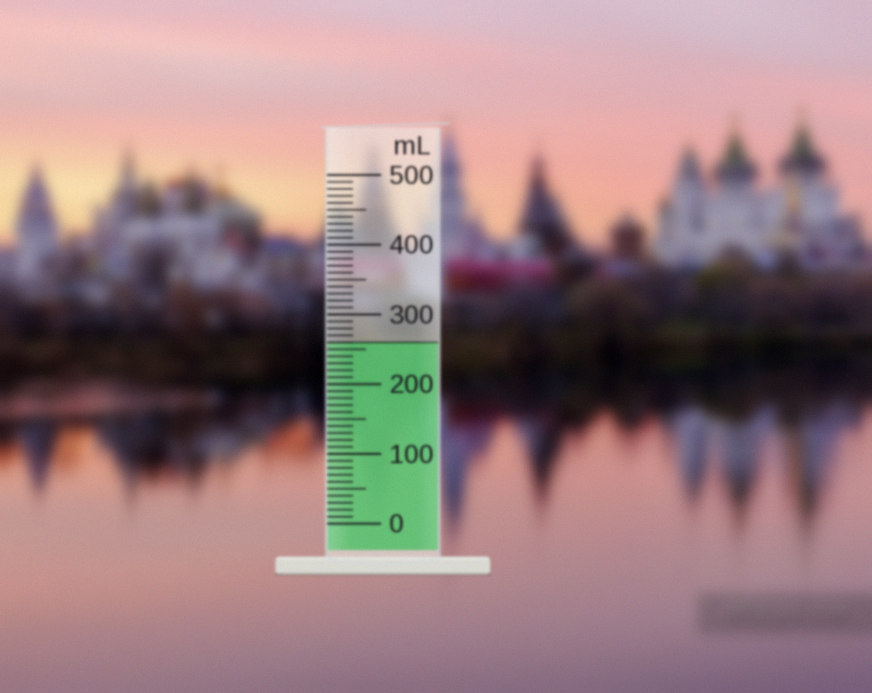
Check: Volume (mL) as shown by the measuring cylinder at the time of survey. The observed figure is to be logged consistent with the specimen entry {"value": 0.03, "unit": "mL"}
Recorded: {"value": 260, "unit": "mL"}
